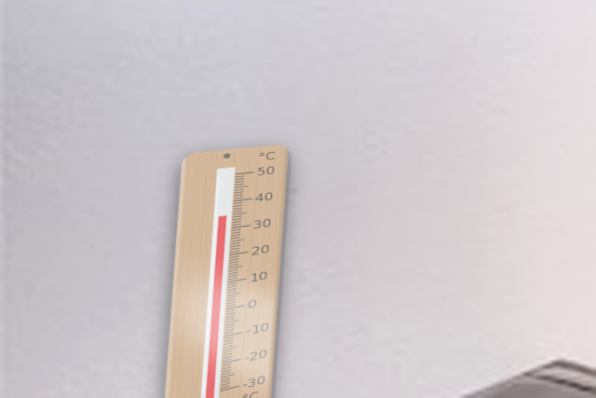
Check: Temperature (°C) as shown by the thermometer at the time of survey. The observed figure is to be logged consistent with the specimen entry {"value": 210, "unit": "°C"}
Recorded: {"value": 35, "unit": "°C"}
